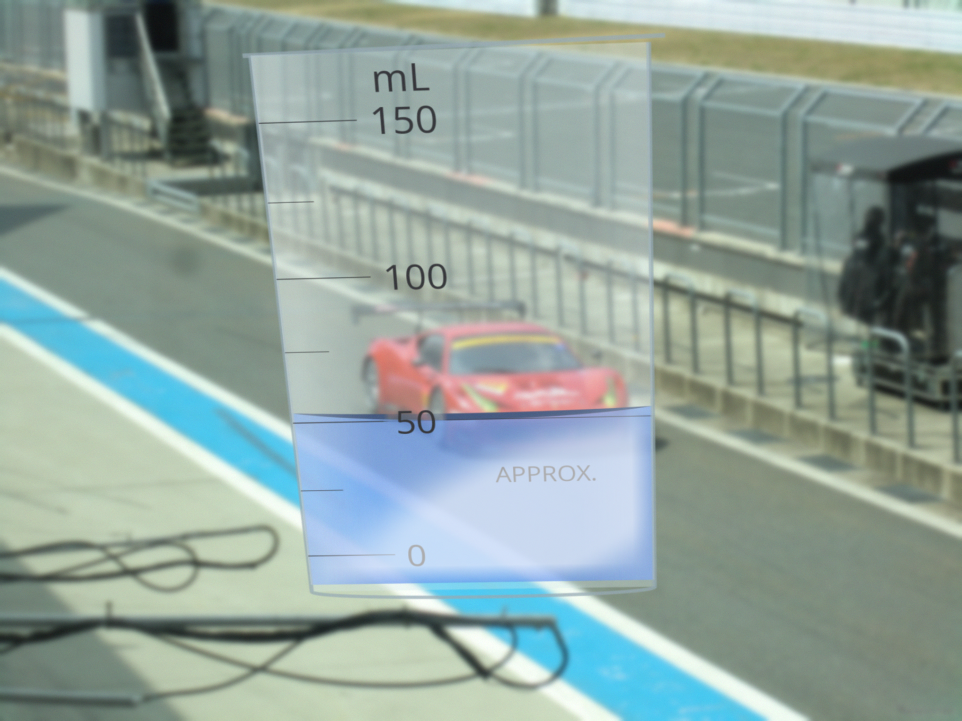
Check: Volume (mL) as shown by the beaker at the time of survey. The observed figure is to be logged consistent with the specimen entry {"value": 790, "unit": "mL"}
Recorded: {"value": 50, "unit": "mL"}
